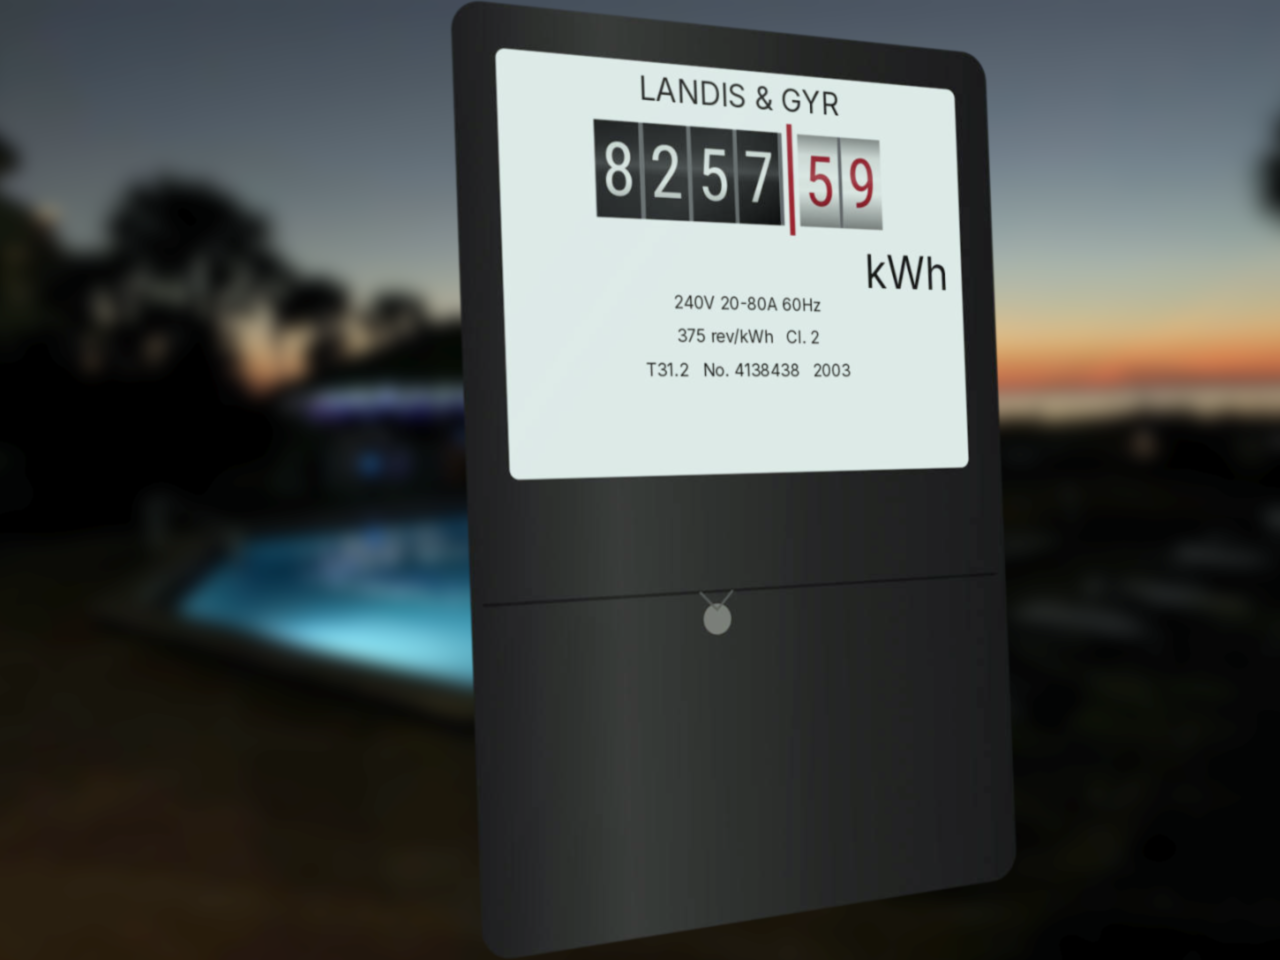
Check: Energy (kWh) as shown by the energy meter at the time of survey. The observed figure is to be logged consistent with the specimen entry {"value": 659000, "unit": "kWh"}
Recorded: {"value": 8257.59, "unit": "kWh"}
